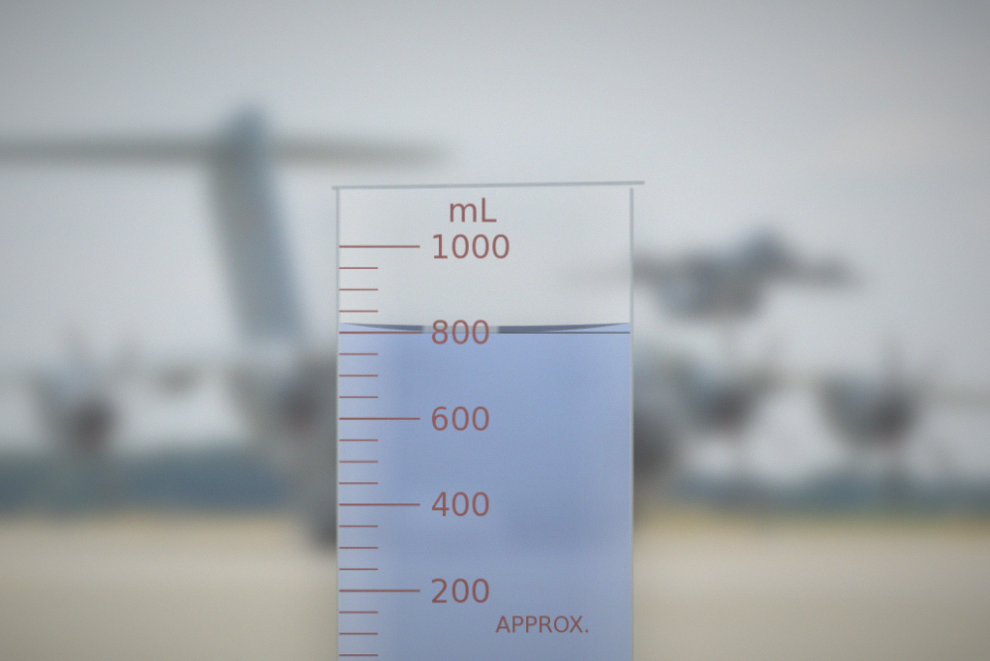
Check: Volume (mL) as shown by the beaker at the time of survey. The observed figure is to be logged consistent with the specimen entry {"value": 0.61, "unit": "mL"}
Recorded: {"value": 800, "unit": "mL"}
